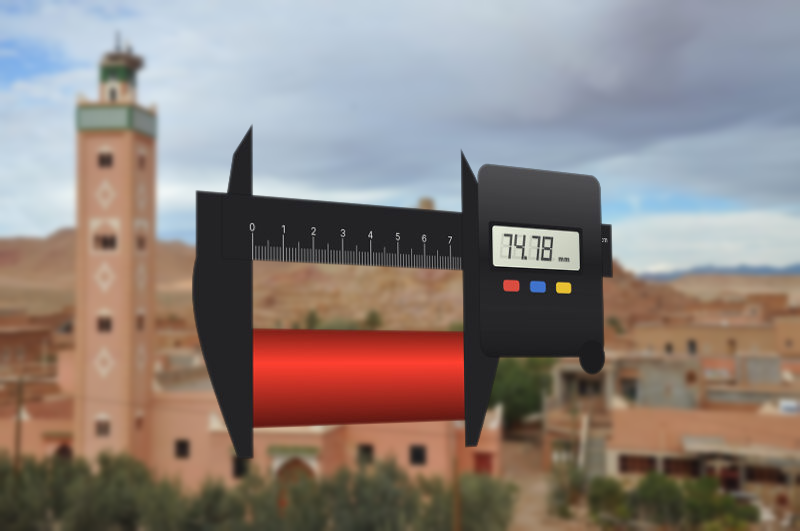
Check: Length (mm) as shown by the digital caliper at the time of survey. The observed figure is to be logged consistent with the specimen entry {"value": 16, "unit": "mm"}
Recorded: {"value": 74.78, "unit": "mm"}
